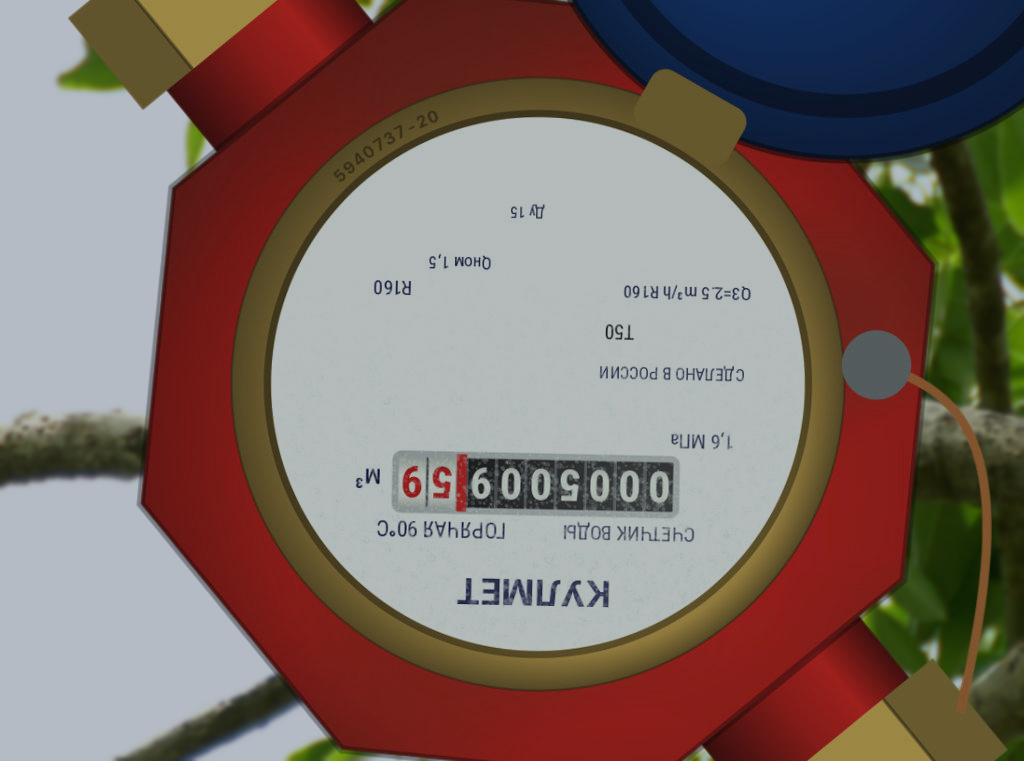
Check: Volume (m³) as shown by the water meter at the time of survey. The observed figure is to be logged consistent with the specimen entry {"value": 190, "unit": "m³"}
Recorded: {"value": 5009.59, "unit": "m³"}
